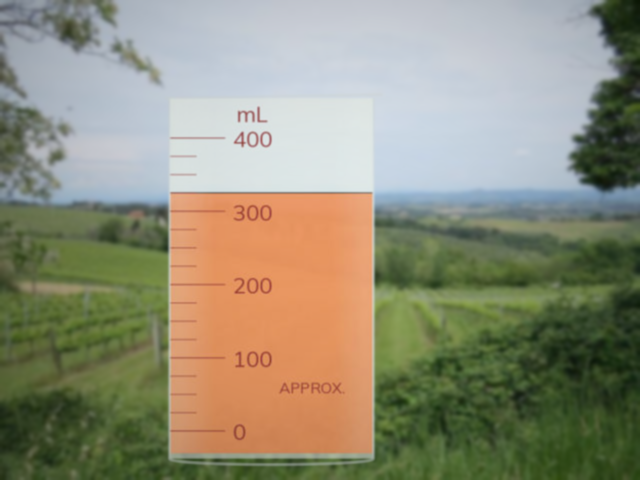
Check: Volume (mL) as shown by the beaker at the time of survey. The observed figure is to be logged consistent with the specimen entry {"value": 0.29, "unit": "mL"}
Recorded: {"value": 325, "unit": "mL"}
